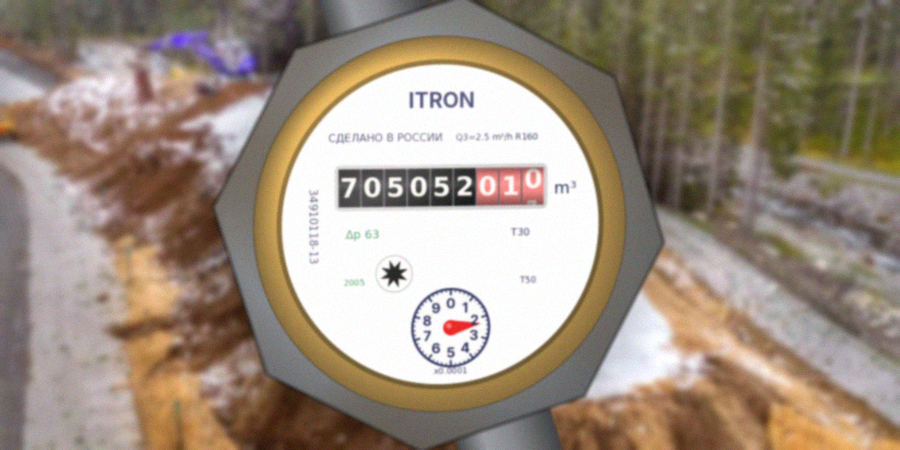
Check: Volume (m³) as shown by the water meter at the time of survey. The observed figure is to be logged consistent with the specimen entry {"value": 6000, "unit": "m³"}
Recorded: {"value": 705052.0102, "unit": "m³"}
